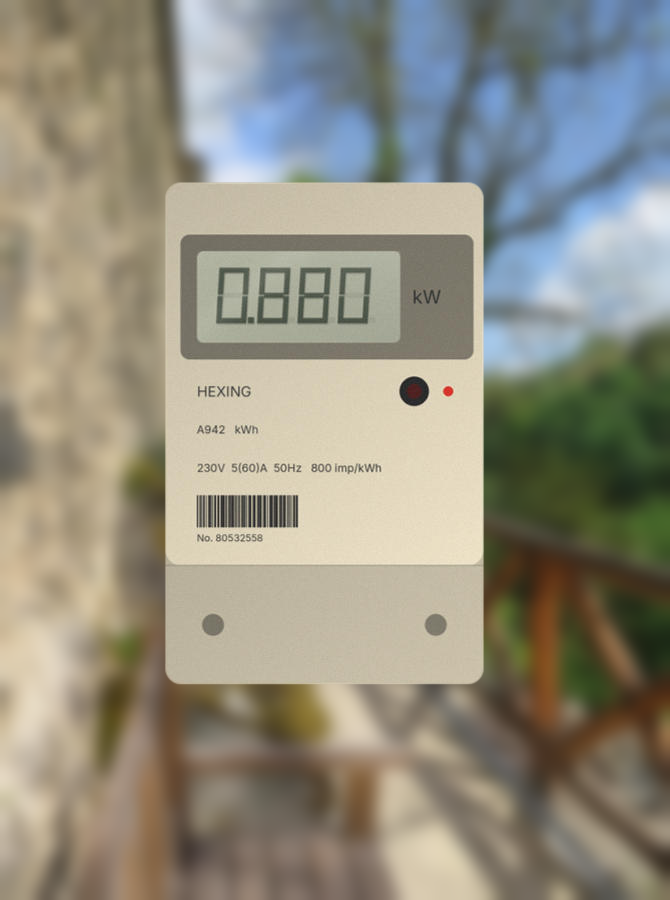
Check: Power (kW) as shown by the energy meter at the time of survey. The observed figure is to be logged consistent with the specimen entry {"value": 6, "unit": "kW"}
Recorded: {"value": 0.880, "unit": "kW"}
